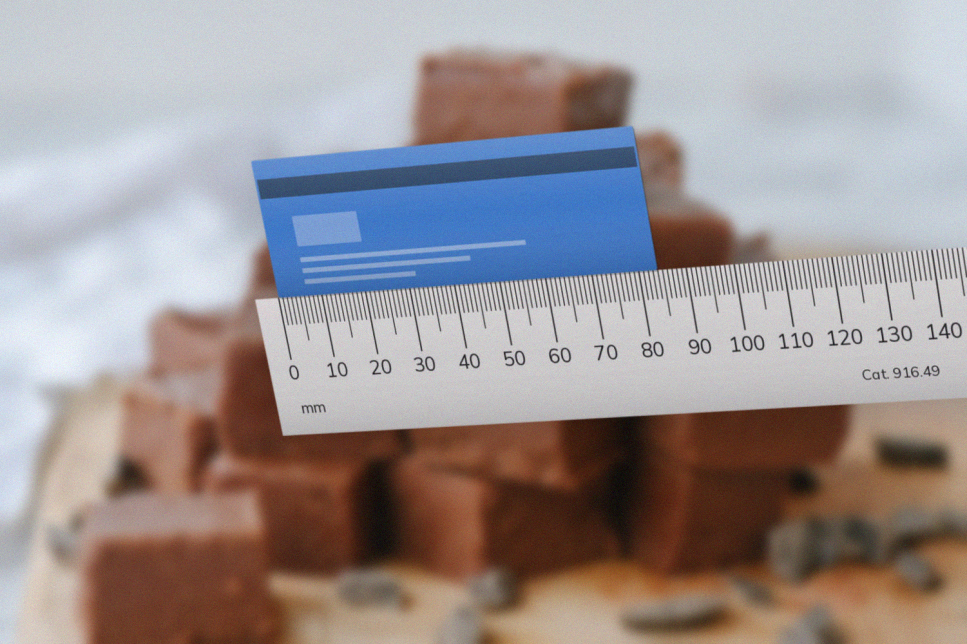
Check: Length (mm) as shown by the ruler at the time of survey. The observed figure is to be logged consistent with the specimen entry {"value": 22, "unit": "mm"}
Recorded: {"value": 84, "unit": "mm"}
